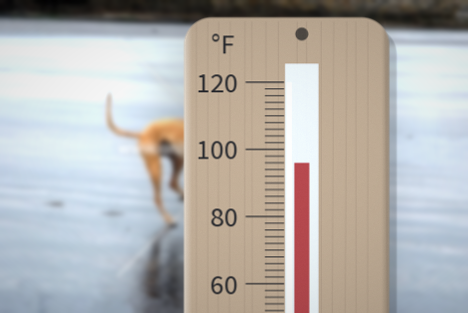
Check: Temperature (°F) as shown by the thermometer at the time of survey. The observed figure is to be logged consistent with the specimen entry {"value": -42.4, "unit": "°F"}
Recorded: {"value": 96, "unit": "°F"}
